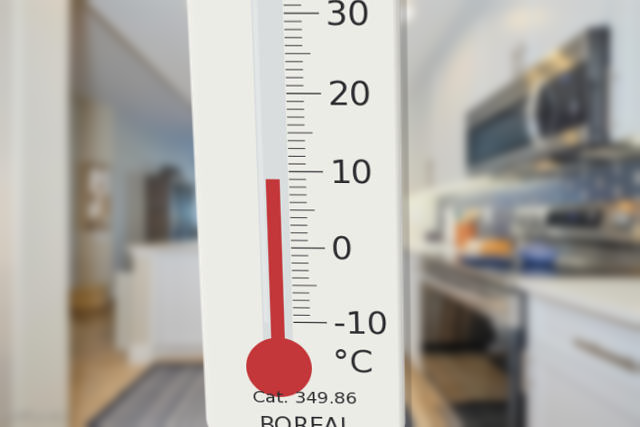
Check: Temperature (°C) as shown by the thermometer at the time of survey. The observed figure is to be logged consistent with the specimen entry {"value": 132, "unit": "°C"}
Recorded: {"value": 9, "unit": "°C"}
